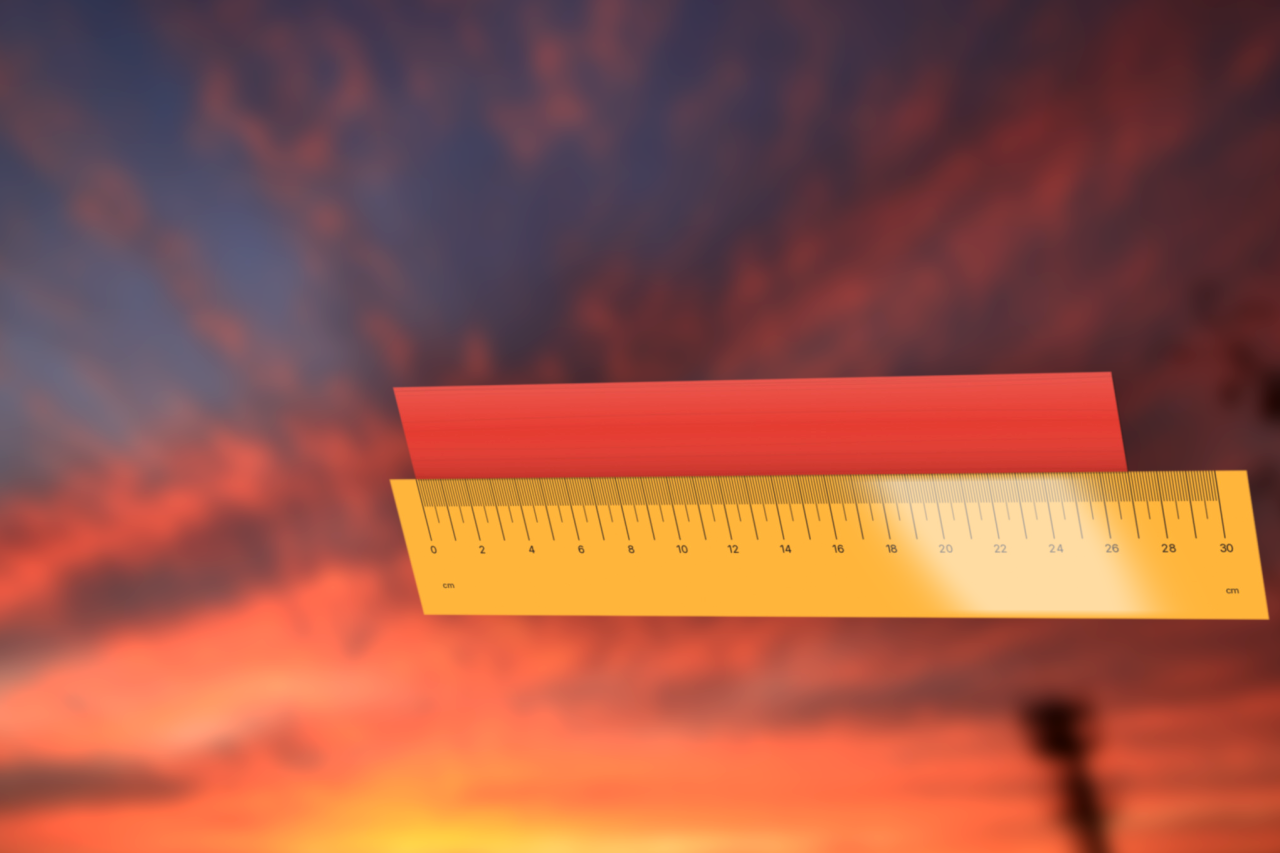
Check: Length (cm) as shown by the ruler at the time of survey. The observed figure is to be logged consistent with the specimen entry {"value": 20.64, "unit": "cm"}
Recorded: {"value": 27, "unit": "cm"}
